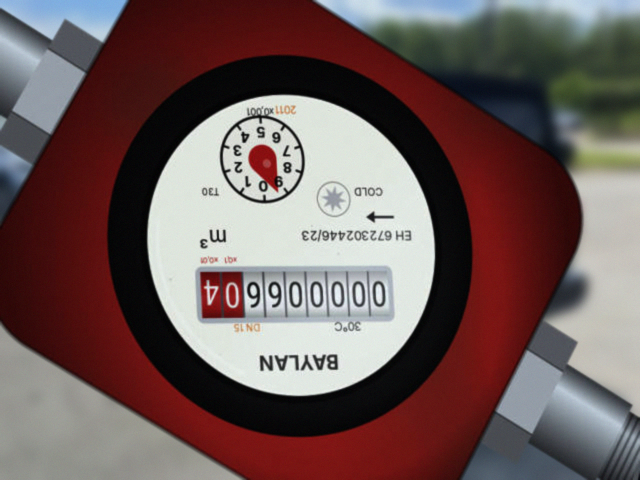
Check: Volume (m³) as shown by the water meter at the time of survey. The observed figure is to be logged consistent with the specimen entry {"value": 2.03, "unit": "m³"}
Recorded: {"value": 66.039, "unit": "m³"}
